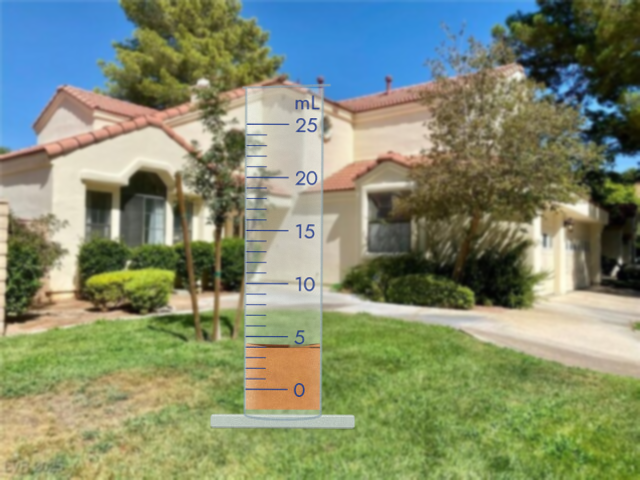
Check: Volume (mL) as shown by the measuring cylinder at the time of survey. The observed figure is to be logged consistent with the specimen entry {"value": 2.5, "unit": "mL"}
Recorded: {"value": 4, "unit": "mL"}
